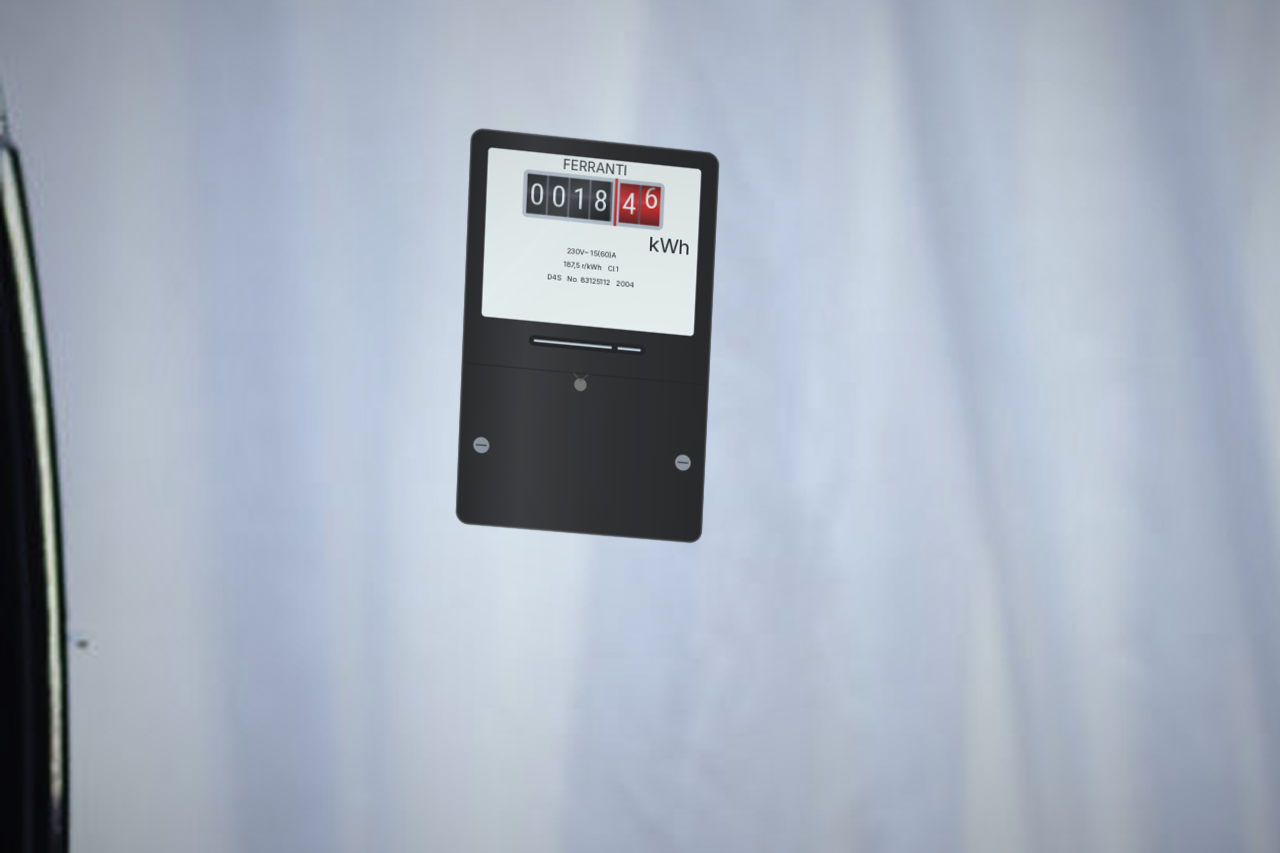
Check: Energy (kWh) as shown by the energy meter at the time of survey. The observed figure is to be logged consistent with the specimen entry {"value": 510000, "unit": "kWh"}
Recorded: {"value": 18.46, "unit": "kWh"}
